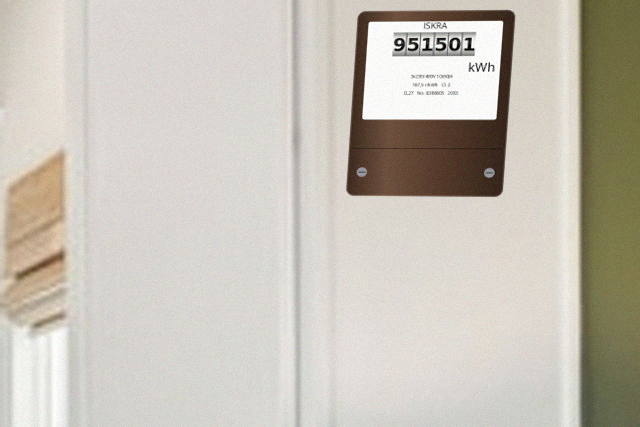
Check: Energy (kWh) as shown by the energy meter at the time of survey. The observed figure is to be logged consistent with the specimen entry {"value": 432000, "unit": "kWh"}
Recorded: {"value": 951501, "unit": "kWh"}
